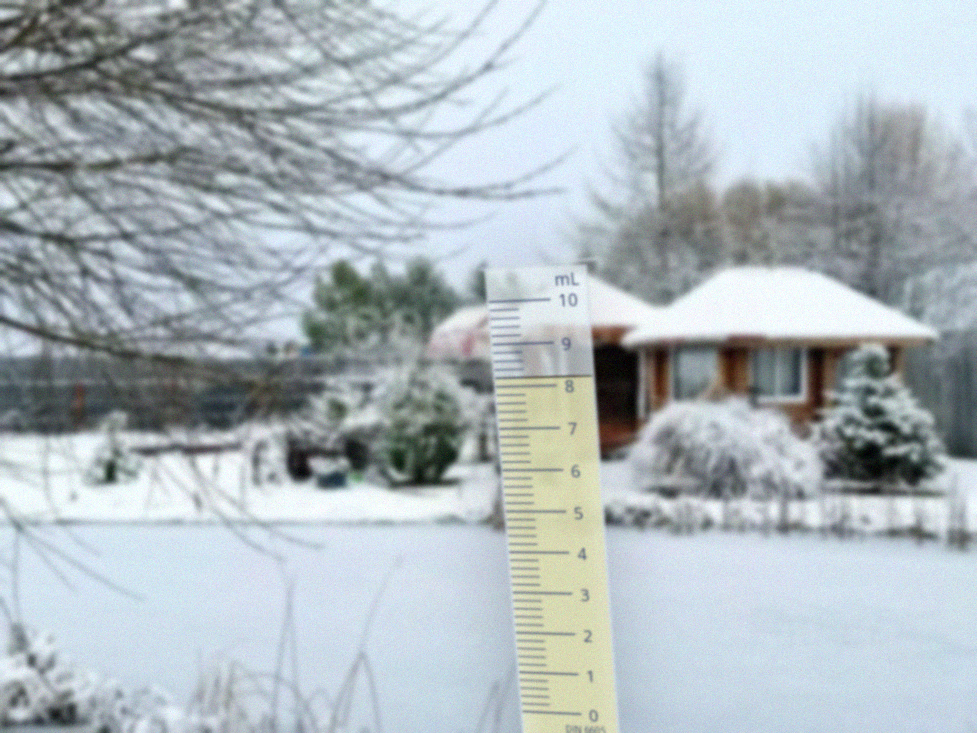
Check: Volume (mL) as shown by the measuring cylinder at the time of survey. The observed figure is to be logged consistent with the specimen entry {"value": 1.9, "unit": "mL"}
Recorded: {"value": 8.2, "unit": "mL"}
